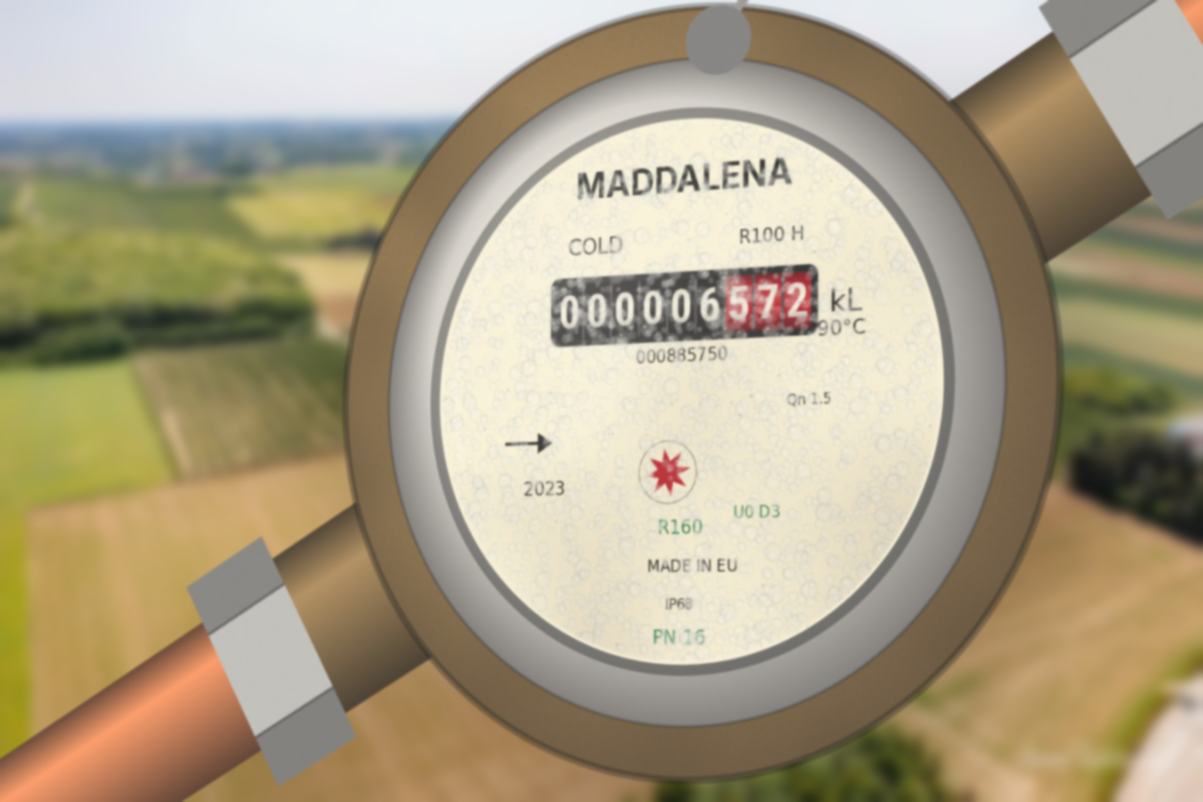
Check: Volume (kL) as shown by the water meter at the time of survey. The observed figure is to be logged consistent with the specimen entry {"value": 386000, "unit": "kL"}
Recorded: {"value": 6.572, "unit": "kL"}
